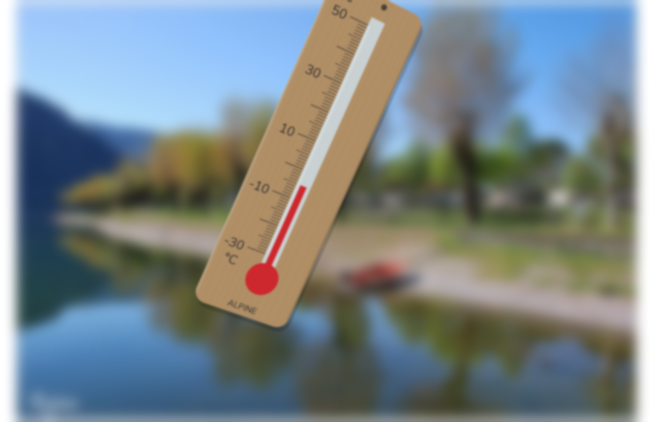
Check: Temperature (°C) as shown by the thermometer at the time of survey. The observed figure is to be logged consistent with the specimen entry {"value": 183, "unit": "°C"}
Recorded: {"value": -5, "unit": "°C"}
